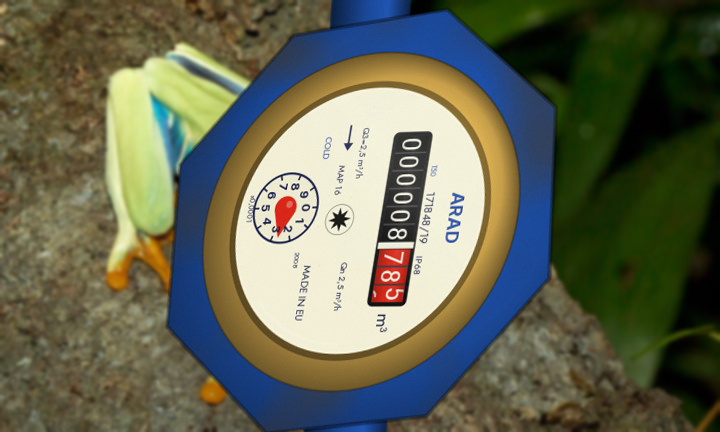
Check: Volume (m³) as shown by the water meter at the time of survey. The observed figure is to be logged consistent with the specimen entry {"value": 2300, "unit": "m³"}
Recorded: {"value": 8.7852, "unit": "m³"}
